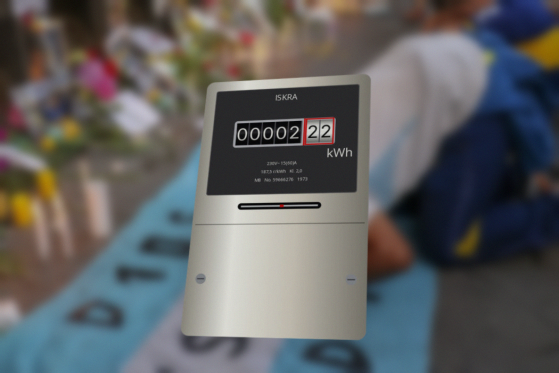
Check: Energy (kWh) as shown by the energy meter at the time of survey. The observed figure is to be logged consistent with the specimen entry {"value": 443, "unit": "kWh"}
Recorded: {"value": 2.22, "unit": "kWh"}
